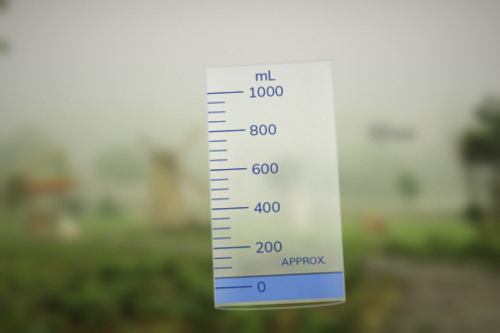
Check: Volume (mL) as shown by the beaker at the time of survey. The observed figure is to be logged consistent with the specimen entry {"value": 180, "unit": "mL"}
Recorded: {"value": 50, "unit": "mL"}
